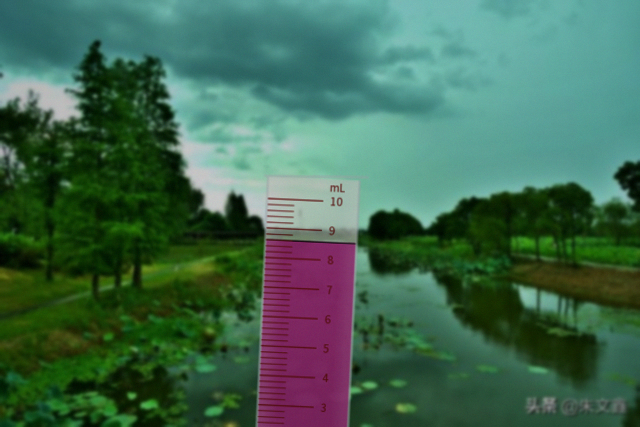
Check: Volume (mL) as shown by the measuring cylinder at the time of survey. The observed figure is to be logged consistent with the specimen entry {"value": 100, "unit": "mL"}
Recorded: {"value": 8.6, "unit": "mL"}
